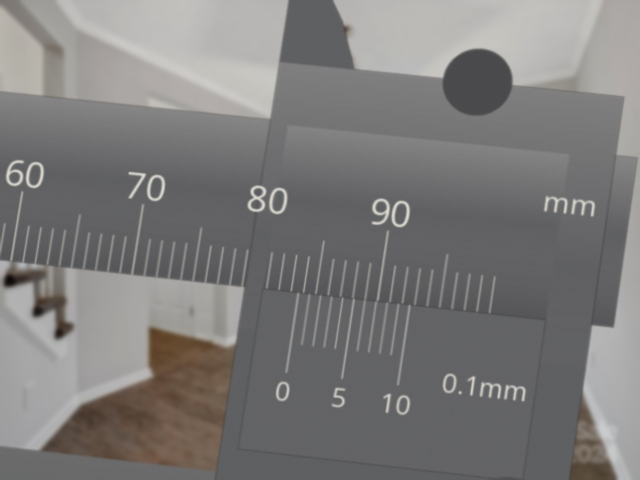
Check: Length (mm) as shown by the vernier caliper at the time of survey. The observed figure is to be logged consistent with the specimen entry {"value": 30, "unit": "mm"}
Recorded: {"value": 83.6, "unit": "mm"}
